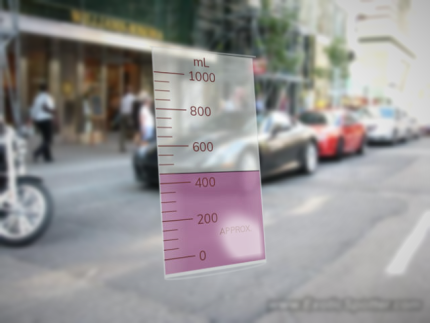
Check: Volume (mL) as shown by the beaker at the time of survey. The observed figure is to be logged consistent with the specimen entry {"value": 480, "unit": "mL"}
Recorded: {"value": 450, "unit": "mL"}
